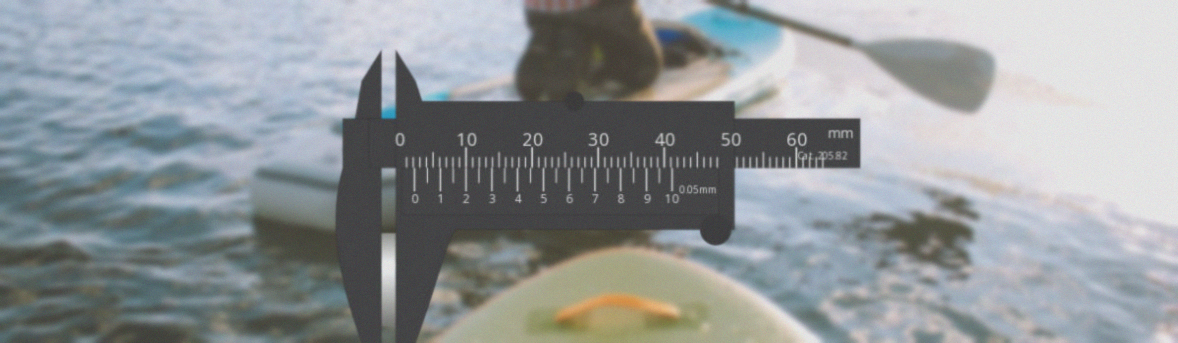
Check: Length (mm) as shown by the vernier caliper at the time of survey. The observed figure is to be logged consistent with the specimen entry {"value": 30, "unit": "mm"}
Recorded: {"value": 2.2, "unit": "mm"}
